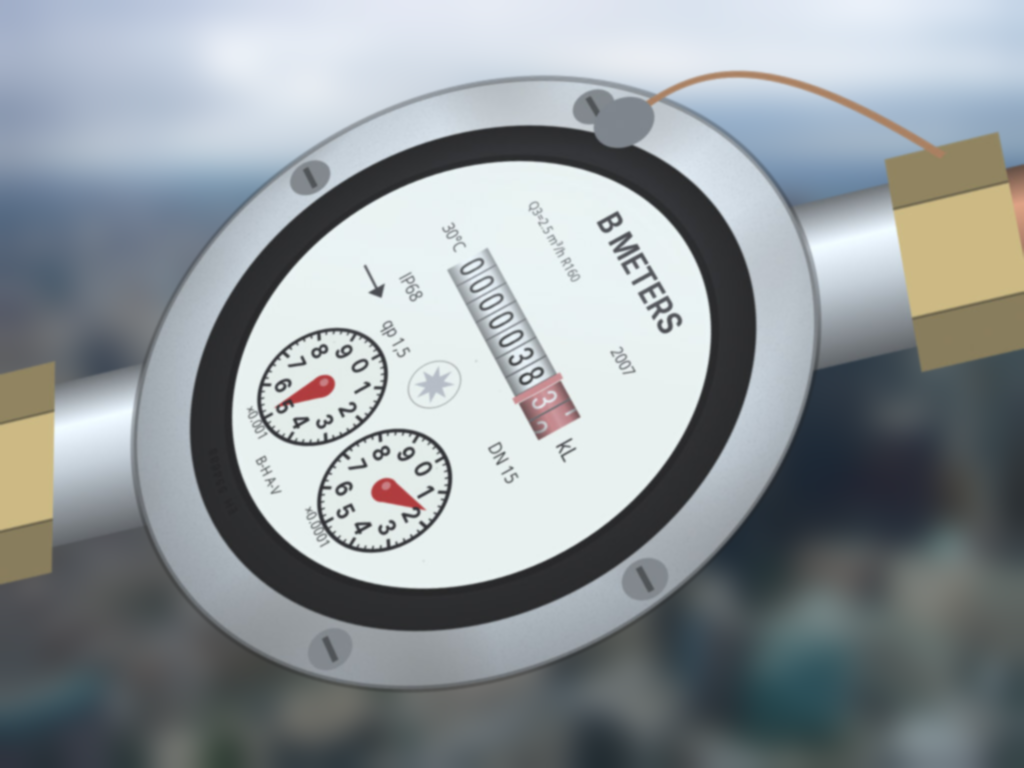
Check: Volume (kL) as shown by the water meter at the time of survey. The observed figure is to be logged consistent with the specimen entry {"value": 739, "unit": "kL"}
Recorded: {"value": 38.3151, "unit": "kL"}
